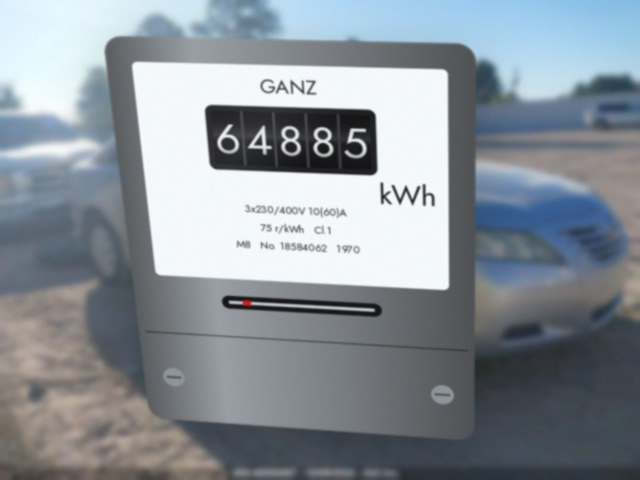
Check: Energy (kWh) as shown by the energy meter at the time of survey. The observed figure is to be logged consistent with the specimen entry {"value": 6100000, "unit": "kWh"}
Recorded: {"value": 64885, "unit": "kWh"}
